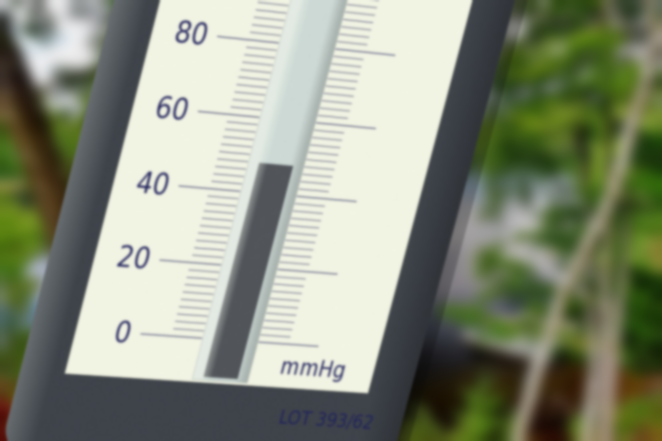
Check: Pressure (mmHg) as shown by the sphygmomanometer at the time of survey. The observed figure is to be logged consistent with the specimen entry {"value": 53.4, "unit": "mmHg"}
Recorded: {"value": 48, "unit": "mmHg"}
